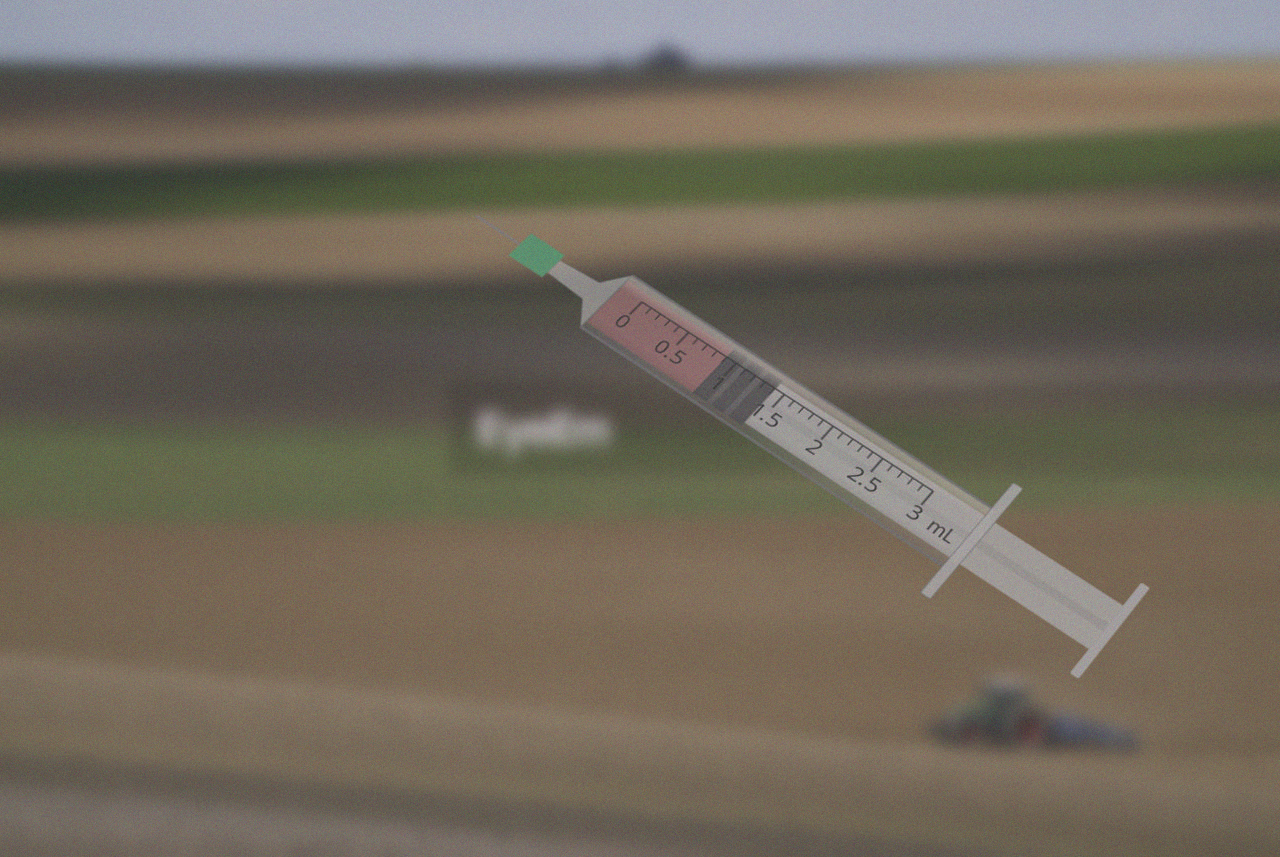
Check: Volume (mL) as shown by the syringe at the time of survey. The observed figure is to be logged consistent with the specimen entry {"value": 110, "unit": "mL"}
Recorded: {"value": 0.9, "unit": "mL"}
